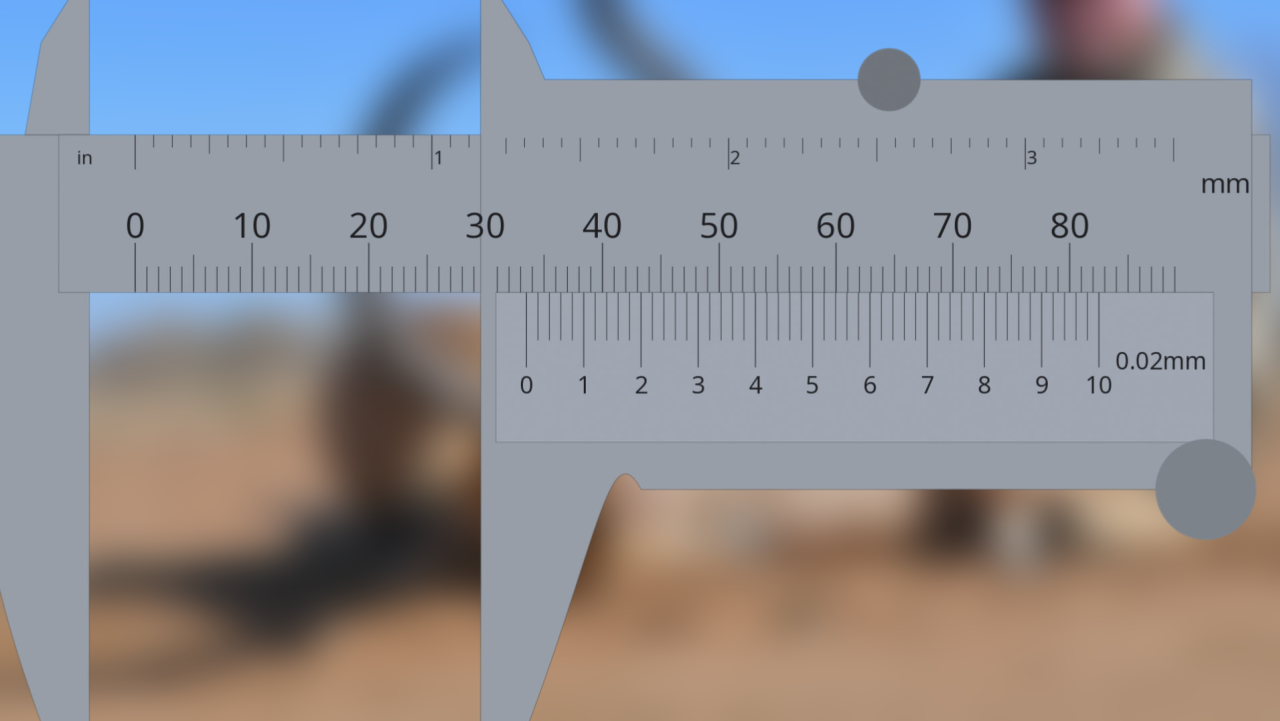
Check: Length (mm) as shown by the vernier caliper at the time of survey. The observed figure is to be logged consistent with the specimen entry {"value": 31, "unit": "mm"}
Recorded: {"value": 33.5, "unit": "mm"}
